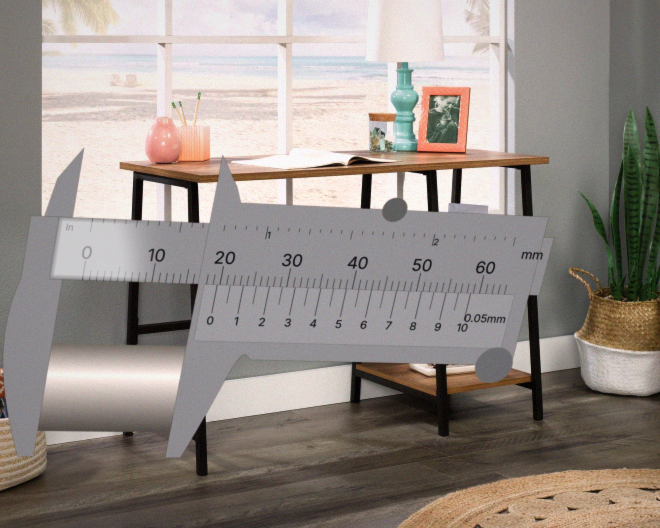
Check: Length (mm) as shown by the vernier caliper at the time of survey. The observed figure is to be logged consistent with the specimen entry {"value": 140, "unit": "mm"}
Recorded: {"value": 19.6, "unit": "mm"}
